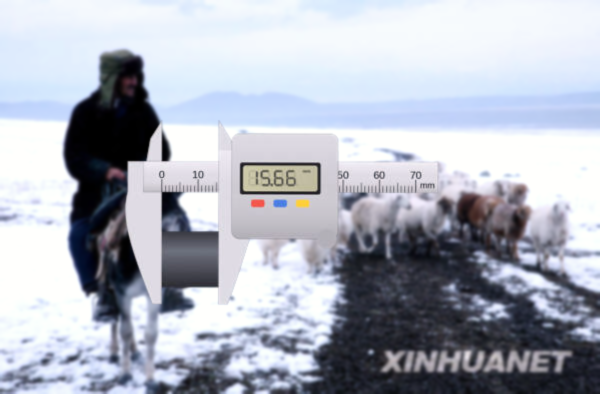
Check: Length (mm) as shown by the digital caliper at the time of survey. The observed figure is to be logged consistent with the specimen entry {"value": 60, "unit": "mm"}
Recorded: {"value": 15.66, "unit": "mm"}
